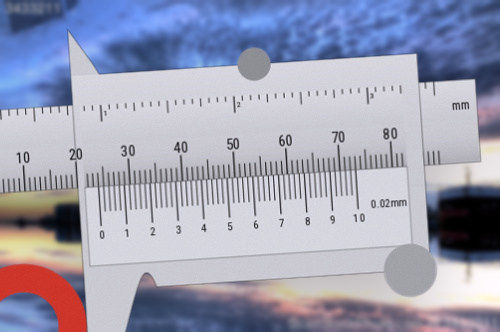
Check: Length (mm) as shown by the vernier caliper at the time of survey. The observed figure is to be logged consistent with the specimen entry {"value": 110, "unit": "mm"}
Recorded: {"value": 24.0, "unit": "mm"}
